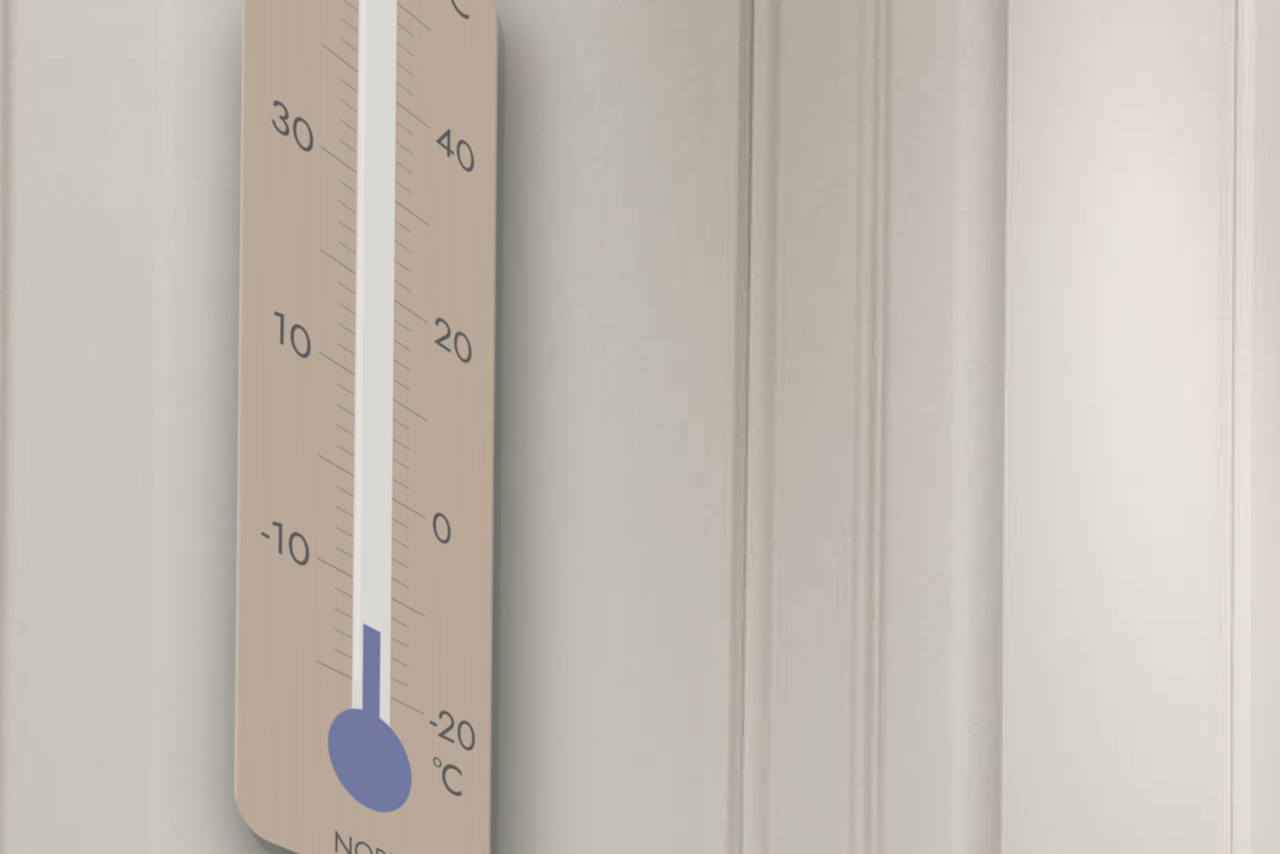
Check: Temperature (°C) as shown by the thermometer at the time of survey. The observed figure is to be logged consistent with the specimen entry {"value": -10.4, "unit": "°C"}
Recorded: {"value": -14, "unit": "°C"}
